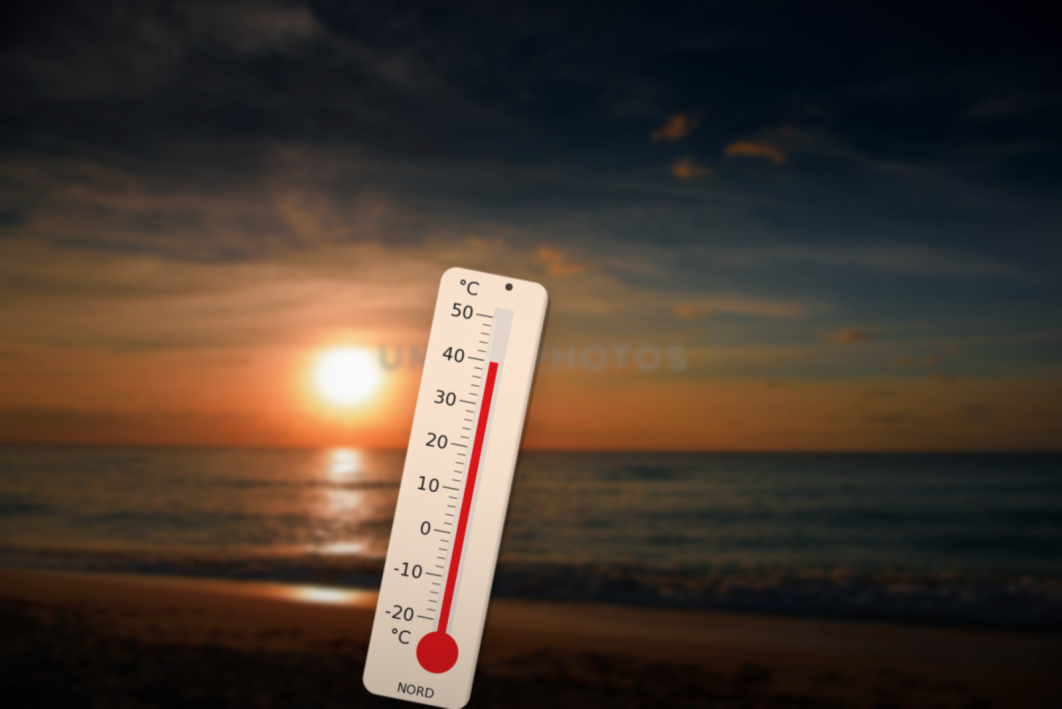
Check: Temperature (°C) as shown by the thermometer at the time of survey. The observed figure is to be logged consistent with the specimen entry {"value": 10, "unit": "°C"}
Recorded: {"value": 40, "unit": "°C"}
